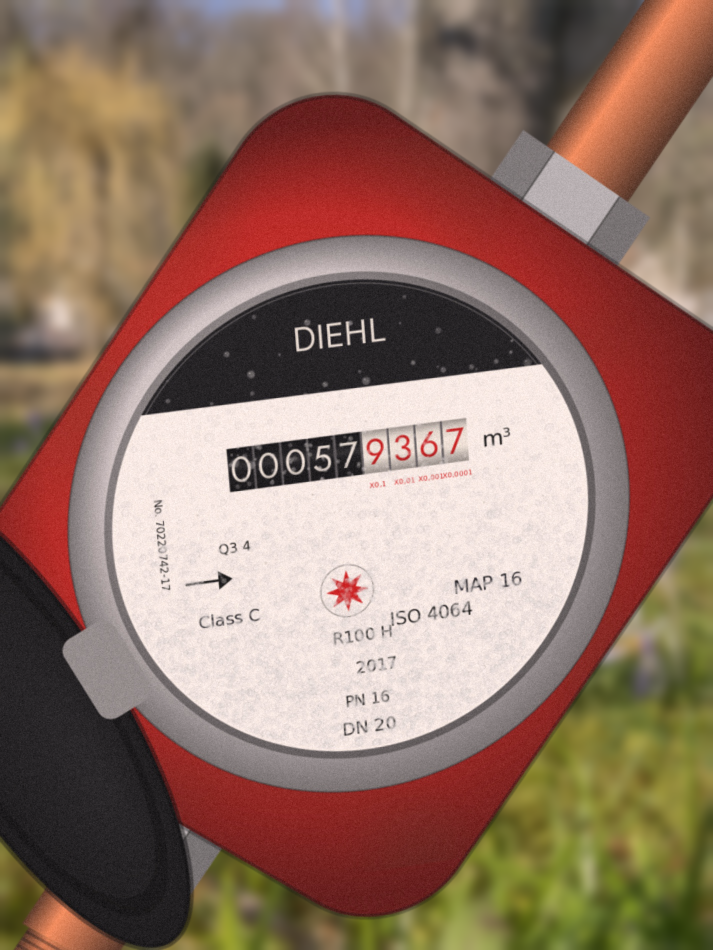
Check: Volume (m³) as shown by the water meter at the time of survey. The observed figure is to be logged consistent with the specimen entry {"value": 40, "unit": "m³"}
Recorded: {"value": 57.9367, "unit": "m³"}
